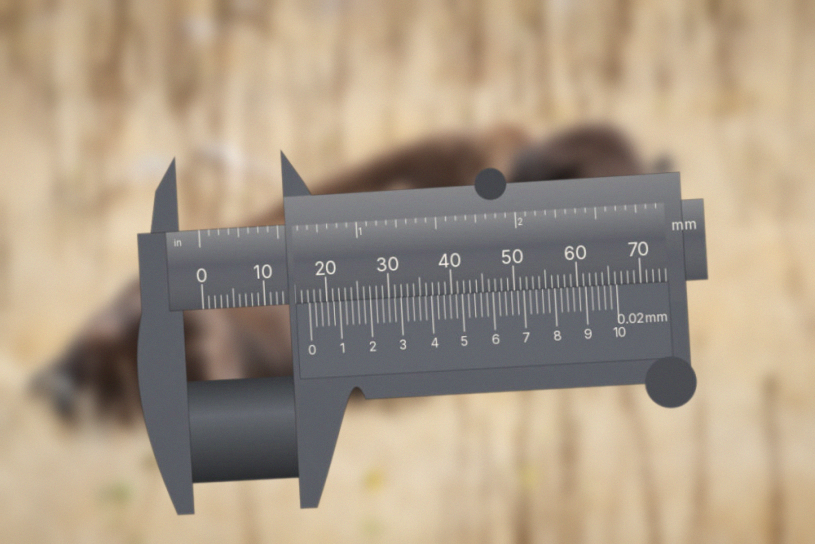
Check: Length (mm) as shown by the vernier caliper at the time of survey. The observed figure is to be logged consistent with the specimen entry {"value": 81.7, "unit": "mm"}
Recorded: {"value": 17.2, "unit": "mm"}
